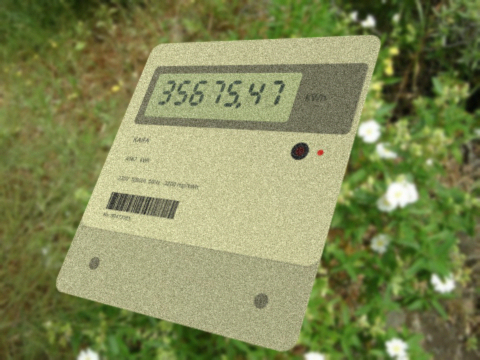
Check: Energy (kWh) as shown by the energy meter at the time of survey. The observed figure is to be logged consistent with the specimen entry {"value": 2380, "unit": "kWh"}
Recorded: {"value": 35675.47, "unit": "kWh"}
